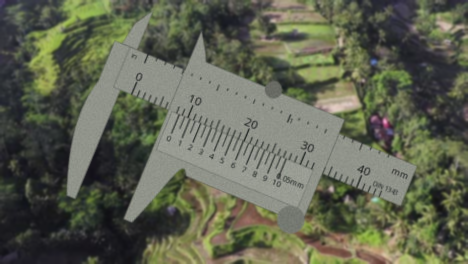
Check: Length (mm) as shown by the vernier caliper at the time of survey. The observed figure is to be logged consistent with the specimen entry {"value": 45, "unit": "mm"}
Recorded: {"value": 8.5, "unit": "mm"}
